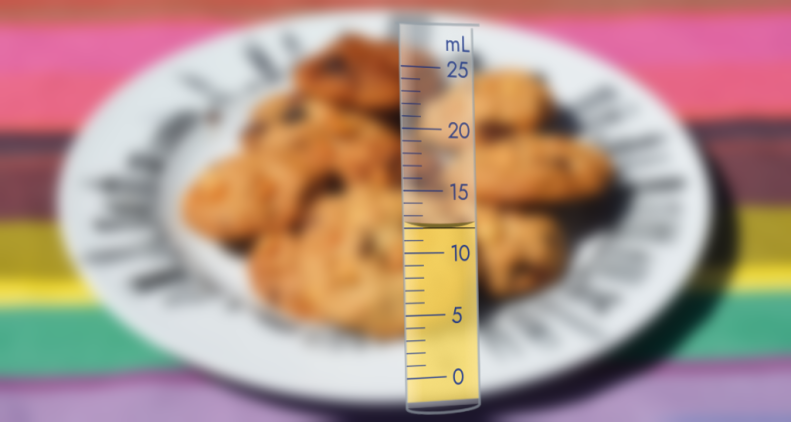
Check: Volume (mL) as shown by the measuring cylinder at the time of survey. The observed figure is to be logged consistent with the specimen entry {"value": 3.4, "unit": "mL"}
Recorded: {"value": 12, "unit": "mL"}
